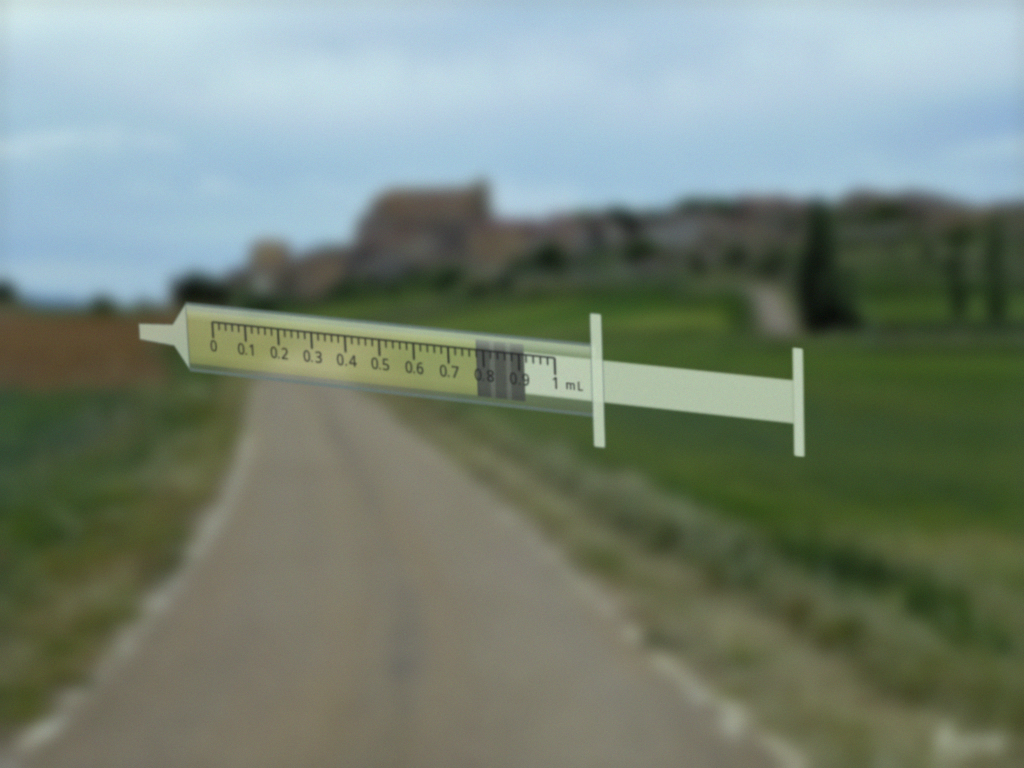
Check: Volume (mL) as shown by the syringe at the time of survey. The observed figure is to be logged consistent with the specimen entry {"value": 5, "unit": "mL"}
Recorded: {"value": 0.78, "unit": "mL"}
